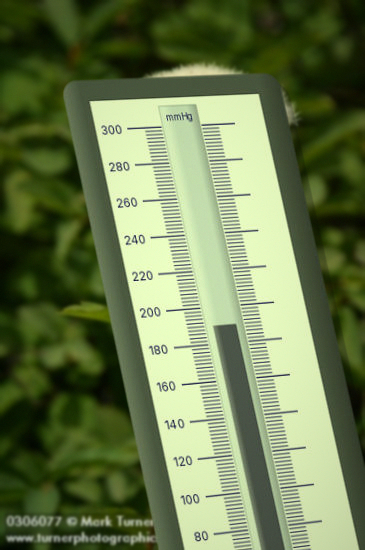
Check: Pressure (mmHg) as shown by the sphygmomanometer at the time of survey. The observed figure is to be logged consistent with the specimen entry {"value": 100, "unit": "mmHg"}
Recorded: {"value": 190, "unit": "mmHg"}
